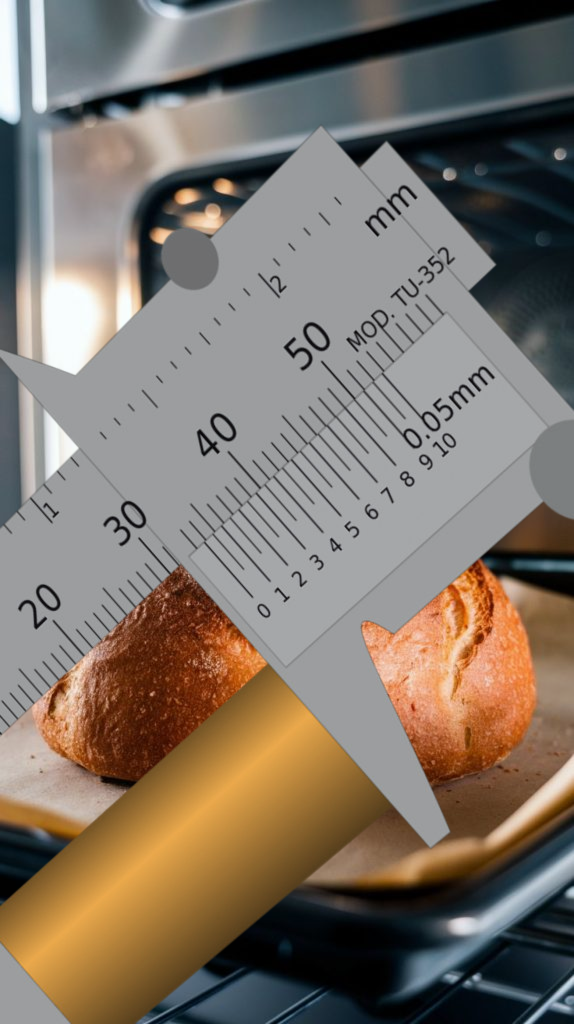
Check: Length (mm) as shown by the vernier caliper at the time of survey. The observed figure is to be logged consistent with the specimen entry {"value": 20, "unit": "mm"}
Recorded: {"value": 33.8, "unit": "mm"}
